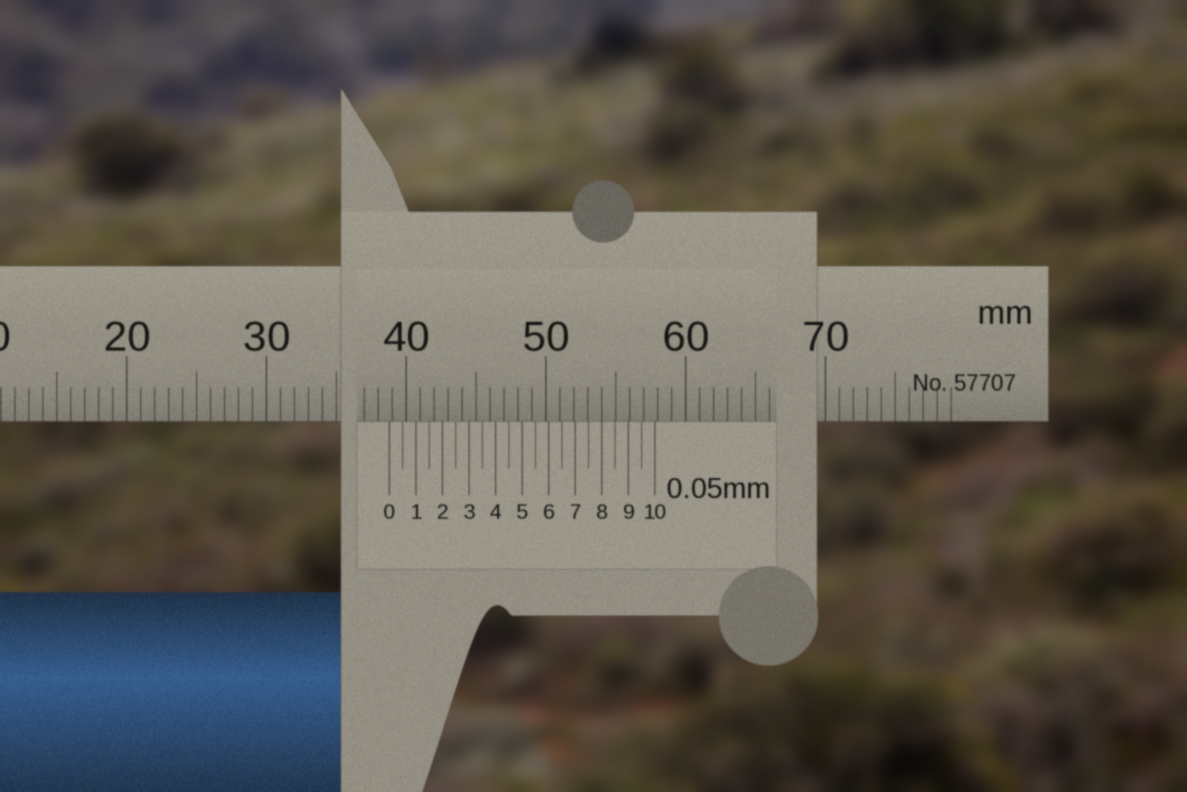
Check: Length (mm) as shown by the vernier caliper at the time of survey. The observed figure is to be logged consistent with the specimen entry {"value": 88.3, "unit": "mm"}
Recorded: {"value": 38.8, "unit": "mm"}
